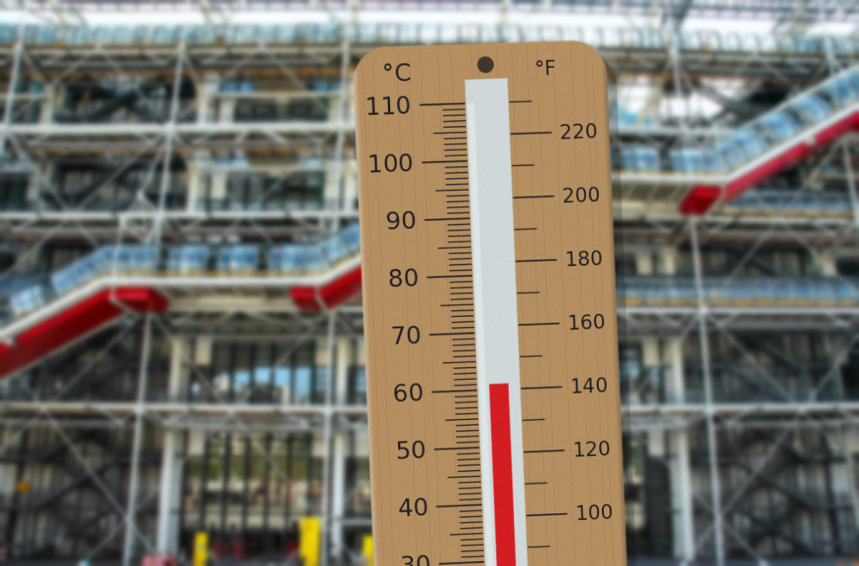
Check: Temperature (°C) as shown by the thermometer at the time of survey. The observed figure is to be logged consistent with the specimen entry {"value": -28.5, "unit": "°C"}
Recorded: {"value": 61, "unit": "°C"}
